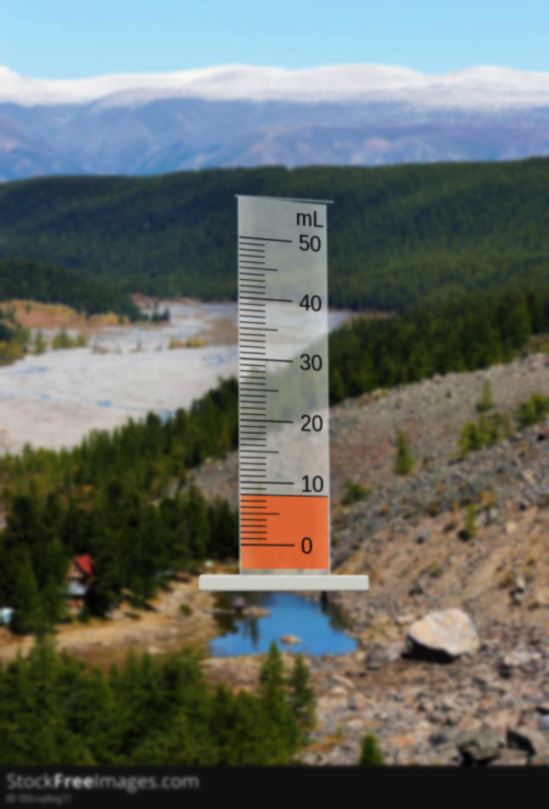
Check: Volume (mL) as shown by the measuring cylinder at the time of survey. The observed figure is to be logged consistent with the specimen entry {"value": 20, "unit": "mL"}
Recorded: {"value": 8, "unit": "mL"}
